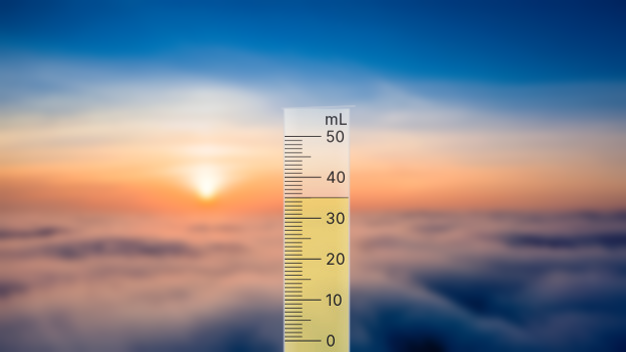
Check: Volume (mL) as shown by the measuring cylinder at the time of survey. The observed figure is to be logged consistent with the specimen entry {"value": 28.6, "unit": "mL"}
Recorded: {"value": 35, "unit": "mL"}
